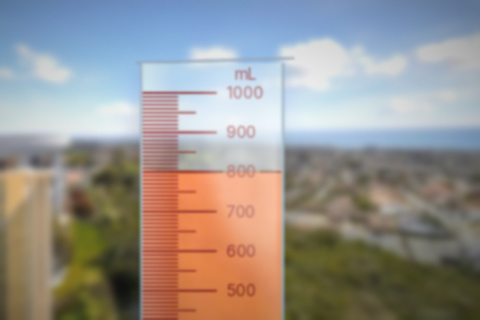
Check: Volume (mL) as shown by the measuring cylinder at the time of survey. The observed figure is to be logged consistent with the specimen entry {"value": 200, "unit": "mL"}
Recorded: {"value": 800, "unit": "mL"}
